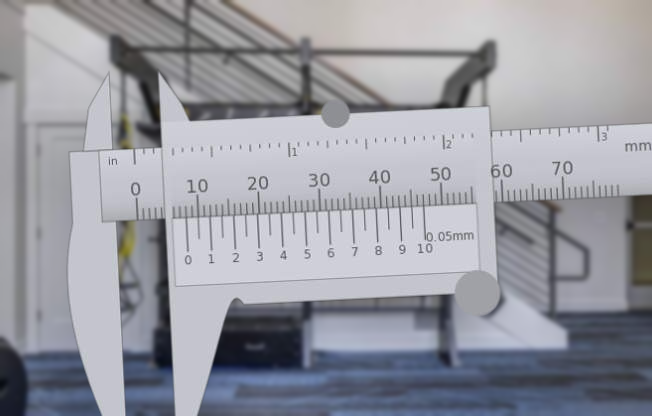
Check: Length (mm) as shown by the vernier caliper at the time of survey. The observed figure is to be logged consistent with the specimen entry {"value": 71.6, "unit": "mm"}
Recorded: {"value": 8.0, "unit": "mm"}
